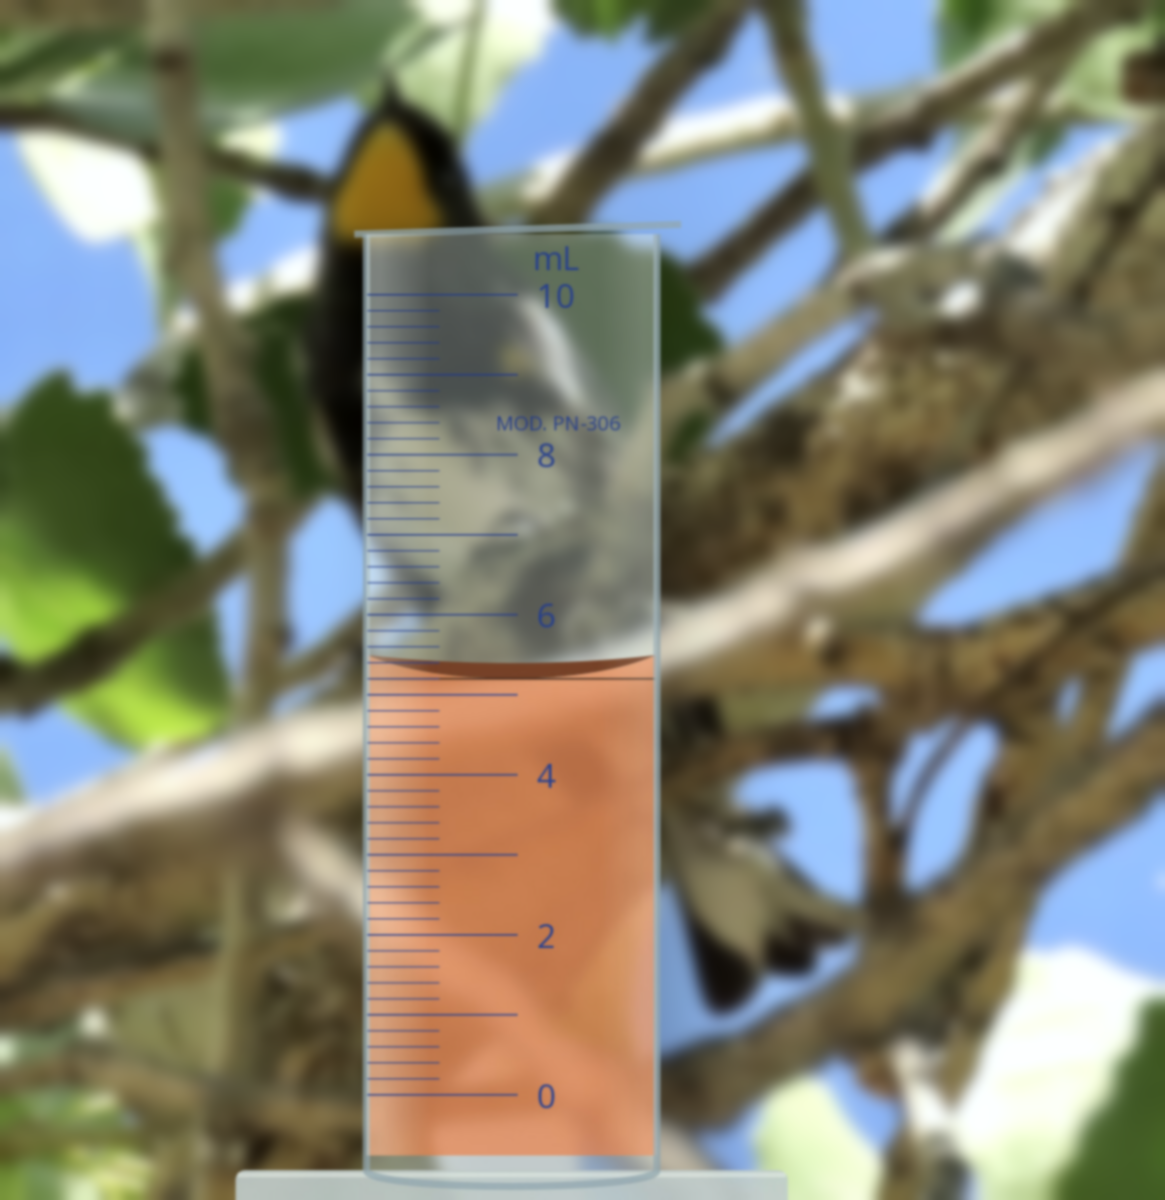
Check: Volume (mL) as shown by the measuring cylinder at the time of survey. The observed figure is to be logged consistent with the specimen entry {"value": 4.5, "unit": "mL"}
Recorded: {"value": 5.2, "unit": "mL"}
